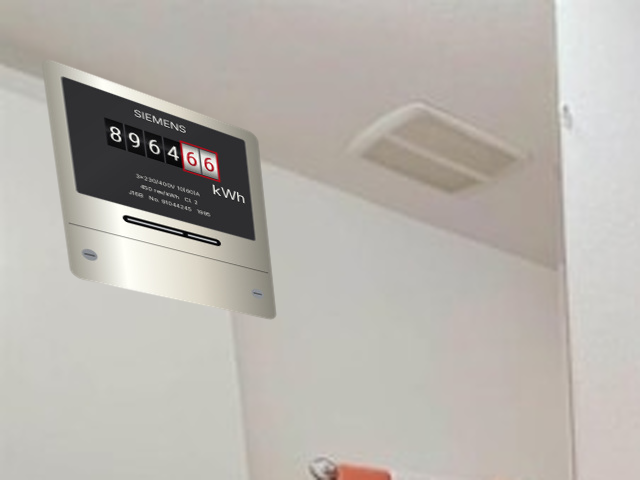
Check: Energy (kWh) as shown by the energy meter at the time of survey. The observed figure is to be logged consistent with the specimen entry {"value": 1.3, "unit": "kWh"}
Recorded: {"value": 8964.66, "unit": "kWh"}
